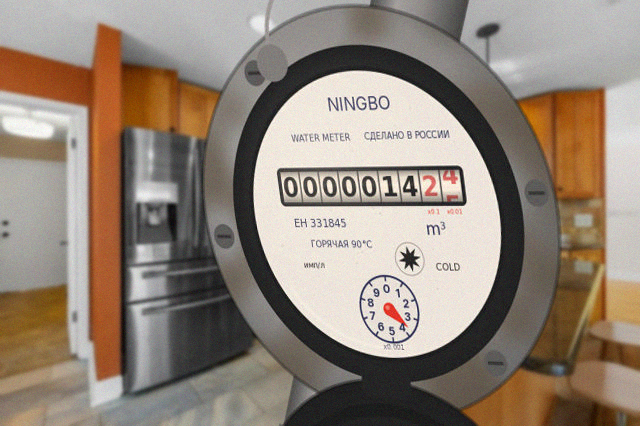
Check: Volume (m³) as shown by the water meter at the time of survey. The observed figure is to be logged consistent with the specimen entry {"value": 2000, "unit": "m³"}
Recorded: {"value": 14.243, "unit": "m³"}
